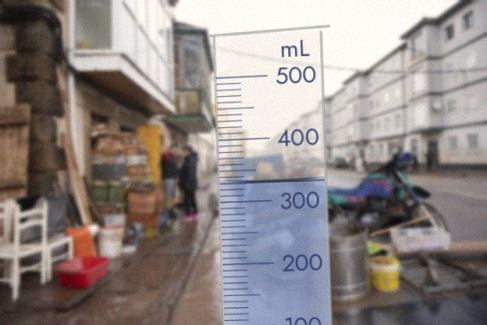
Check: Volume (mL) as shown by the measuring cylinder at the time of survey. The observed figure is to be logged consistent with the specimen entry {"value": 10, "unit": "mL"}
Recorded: {"value": 330, "unit": "mL"}
